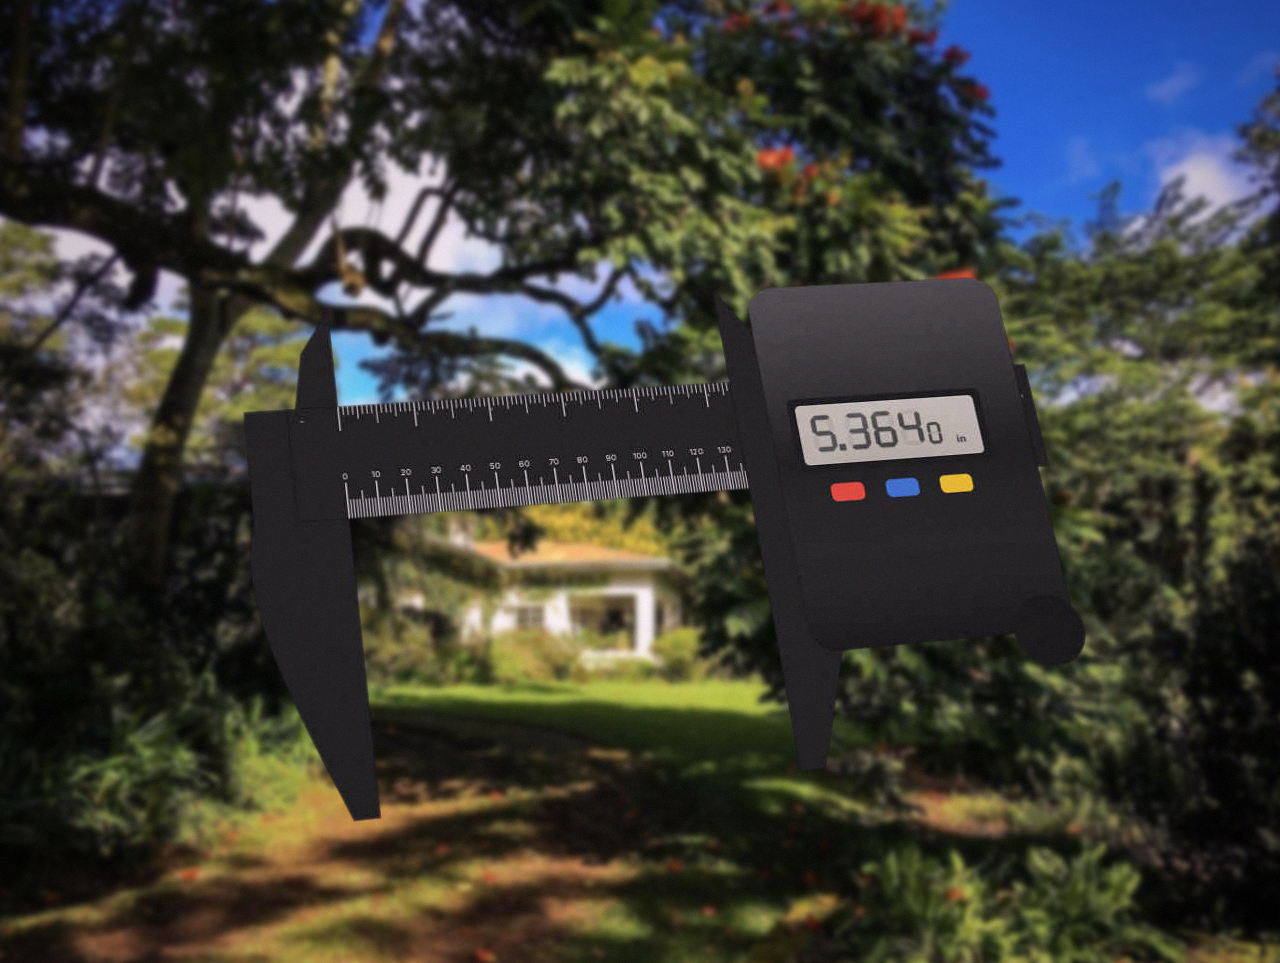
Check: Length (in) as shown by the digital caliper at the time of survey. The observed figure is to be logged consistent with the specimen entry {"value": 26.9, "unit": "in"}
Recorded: {"value": 5.3640, "unit": "in"}
